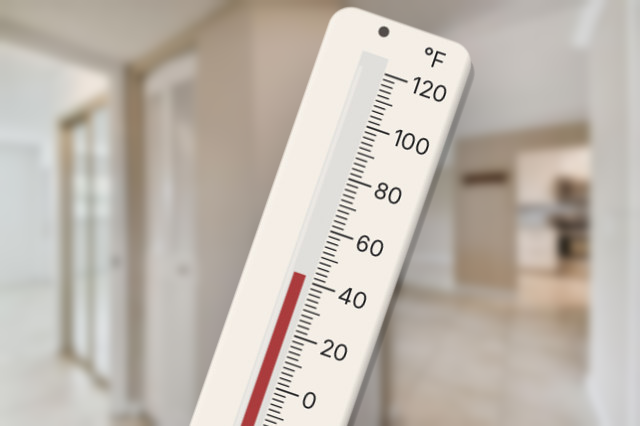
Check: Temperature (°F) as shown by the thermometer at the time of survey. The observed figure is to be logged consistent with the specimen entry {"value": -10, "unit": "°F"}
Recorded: {"value": 42, "unit": "°F"}
